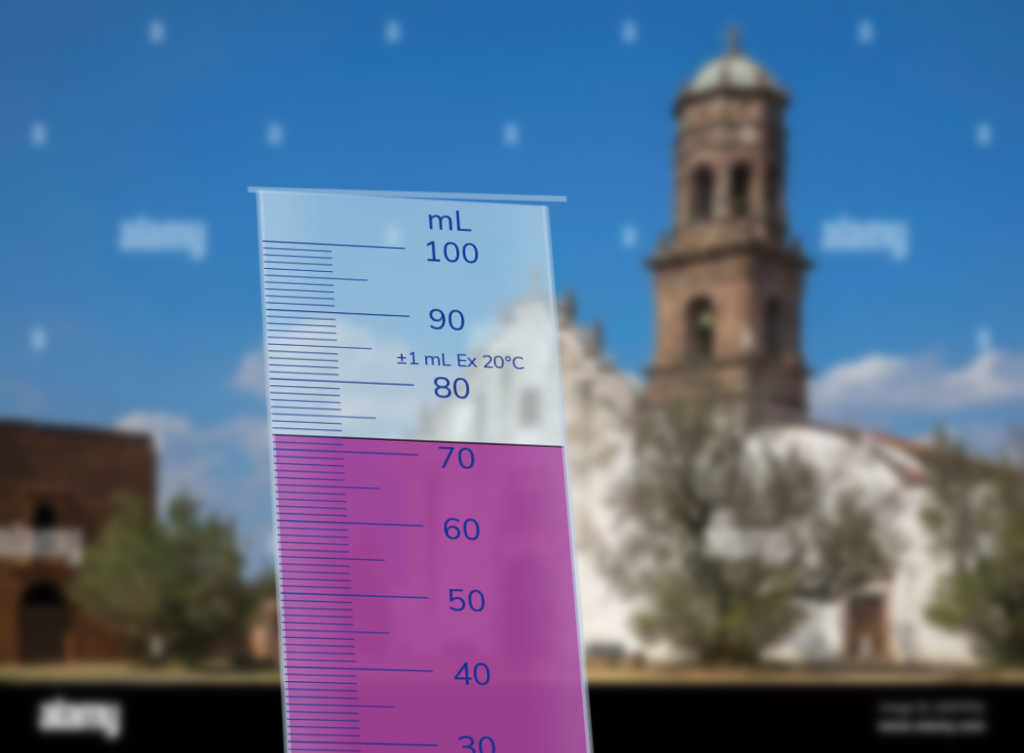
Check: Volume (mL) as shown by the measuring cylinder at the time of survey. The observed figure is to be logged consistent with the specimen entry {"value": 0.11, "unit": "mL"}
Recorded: {"value": 72, "unit": "mL"}
